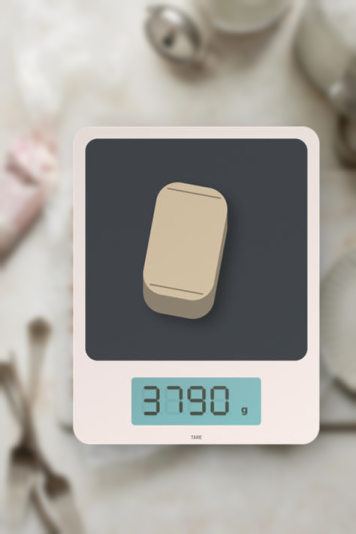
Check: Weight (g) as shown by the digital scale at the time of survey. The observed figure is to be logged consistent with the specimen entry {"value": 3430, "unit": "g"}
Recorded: {"value": 3790, "unit": "g"}
